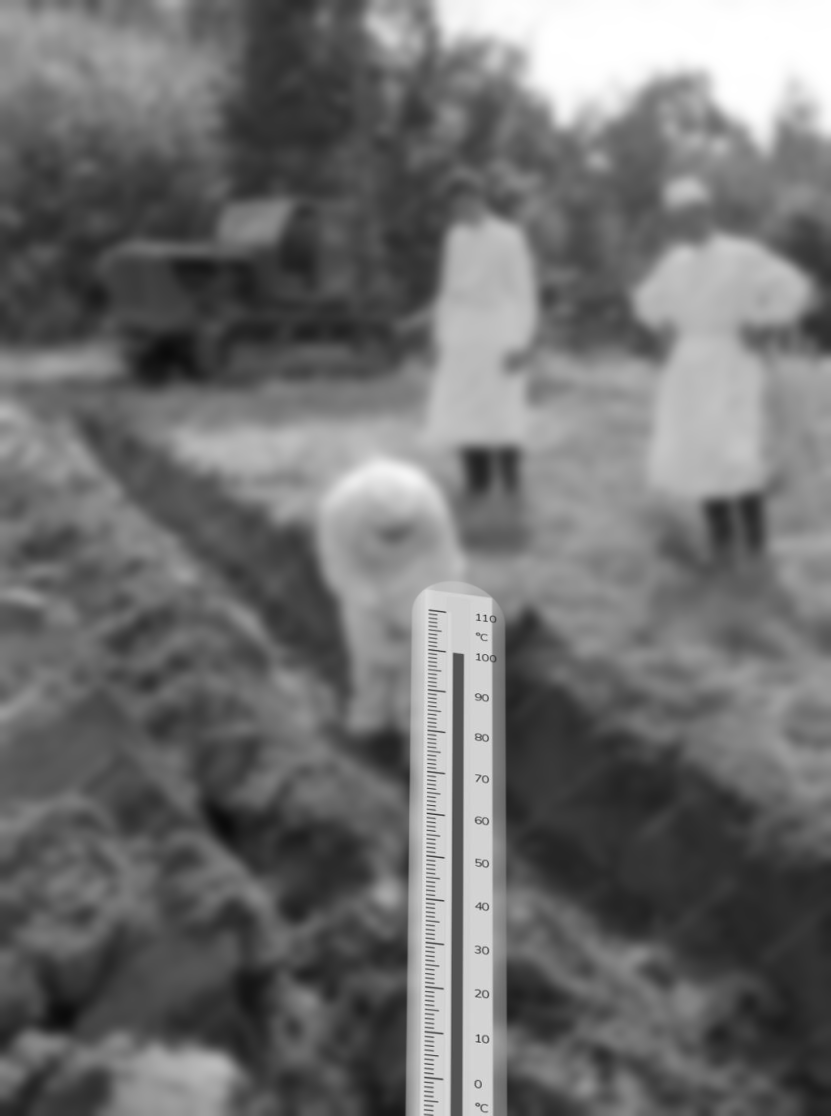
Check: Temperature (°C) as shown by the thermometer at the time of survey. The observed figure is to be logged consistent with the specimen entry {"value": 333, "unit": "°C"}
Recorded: {"value": 100, "unit": "°C"}
